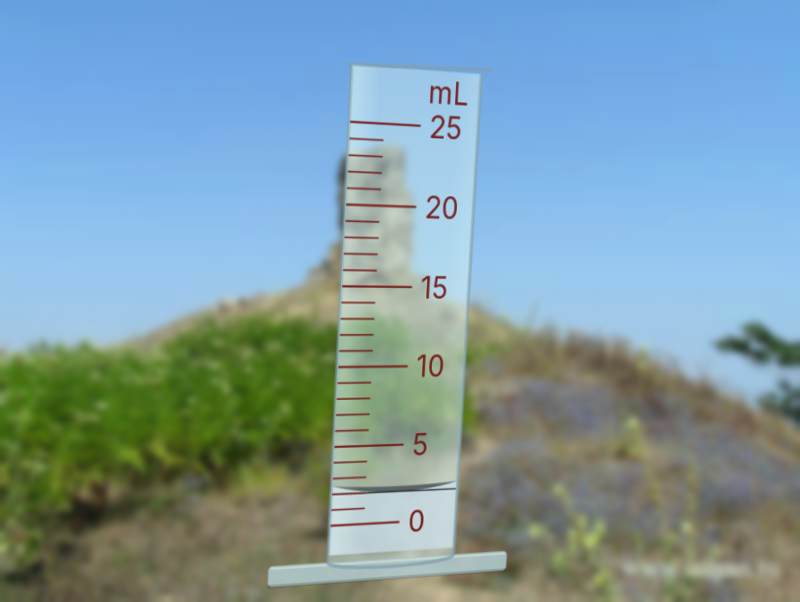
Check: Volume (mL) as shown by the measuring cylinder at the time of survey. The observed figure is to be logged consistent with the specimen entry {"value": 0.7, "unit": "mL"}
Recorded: {"value": 2, "unit": "mL"}
